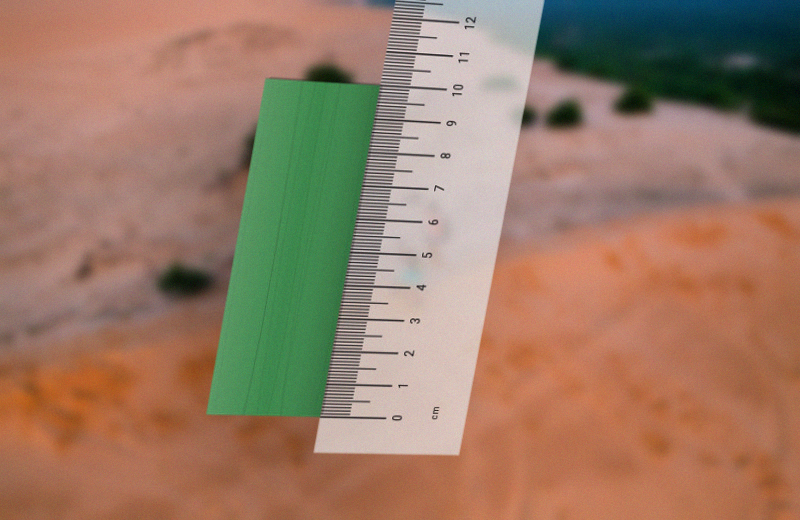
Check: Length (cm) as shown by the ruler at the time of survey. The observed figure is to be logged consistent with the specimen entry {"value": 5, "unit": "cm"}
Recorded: {"value": 10, "unit": "cm"}
